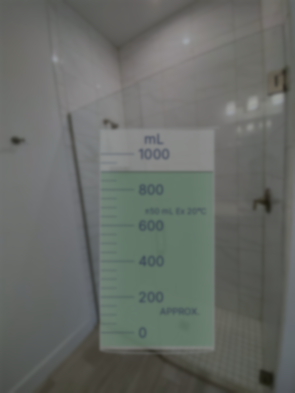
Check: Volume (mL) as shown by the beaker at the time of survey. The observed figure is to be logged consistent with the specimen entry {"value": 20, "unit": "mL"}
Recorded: {"value": 900, "unit": "mL"}
